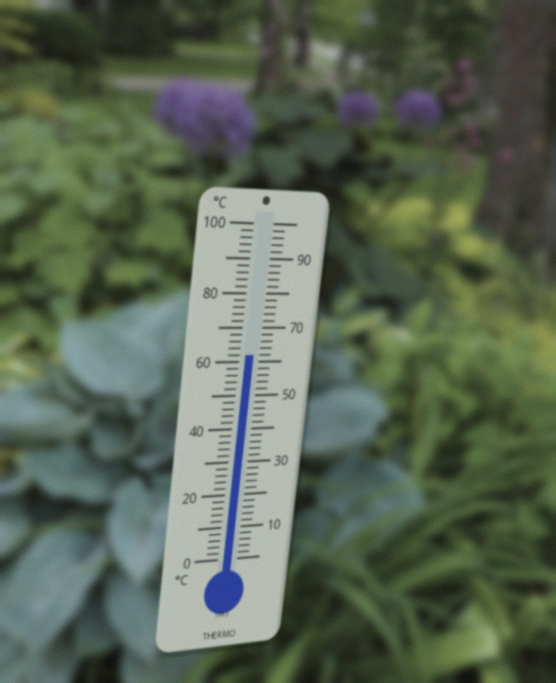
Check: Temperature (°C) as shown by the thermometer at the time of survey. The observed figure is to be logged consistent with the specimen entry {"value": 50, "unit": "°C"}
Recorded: {"value": 62, "unit": "°C"}
